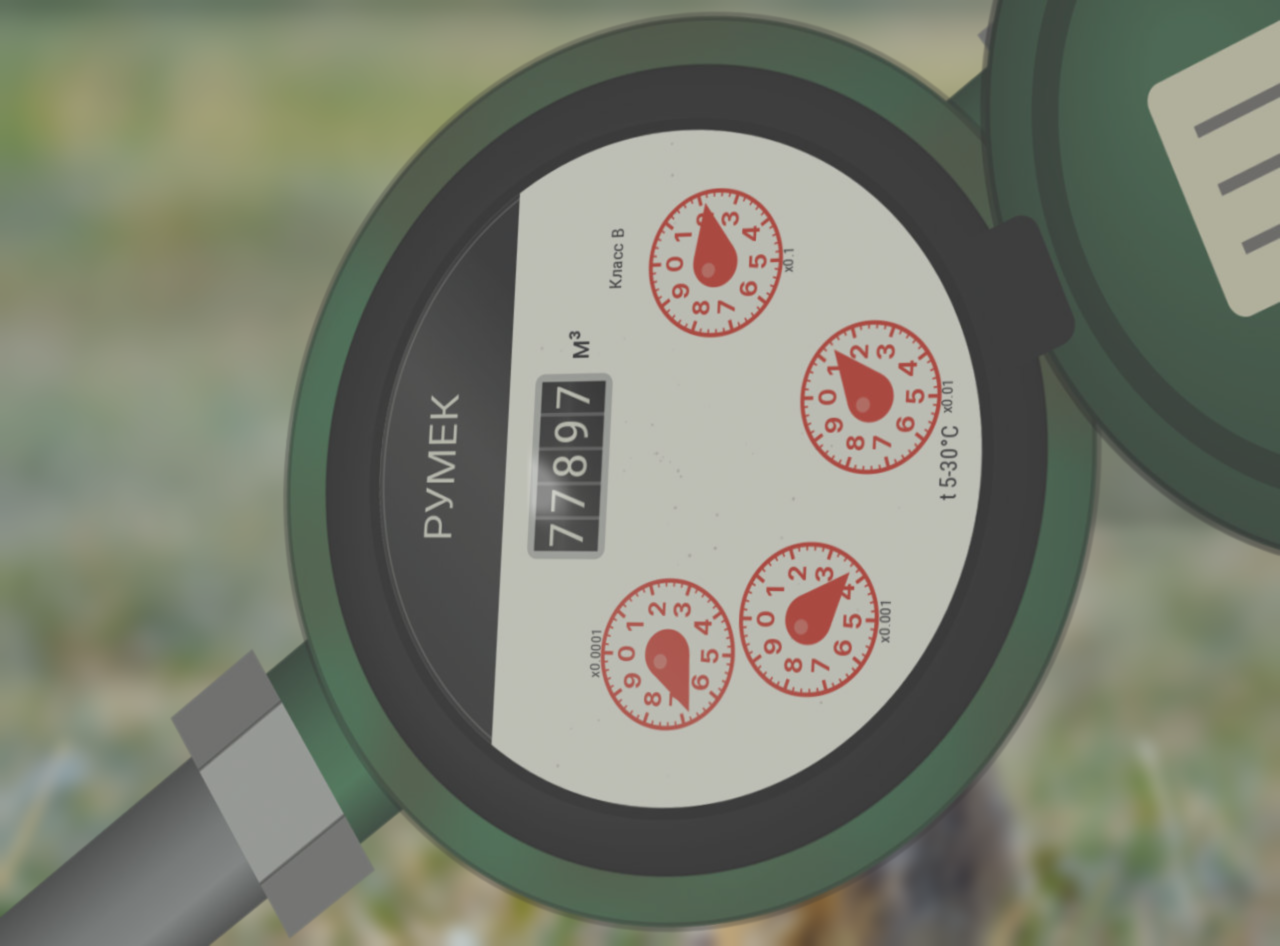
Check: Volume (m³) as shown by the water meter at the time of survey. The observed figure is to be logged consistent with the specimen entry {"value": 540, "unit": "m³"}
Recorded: {"value": 77897.2136, "unit": "m³"}
